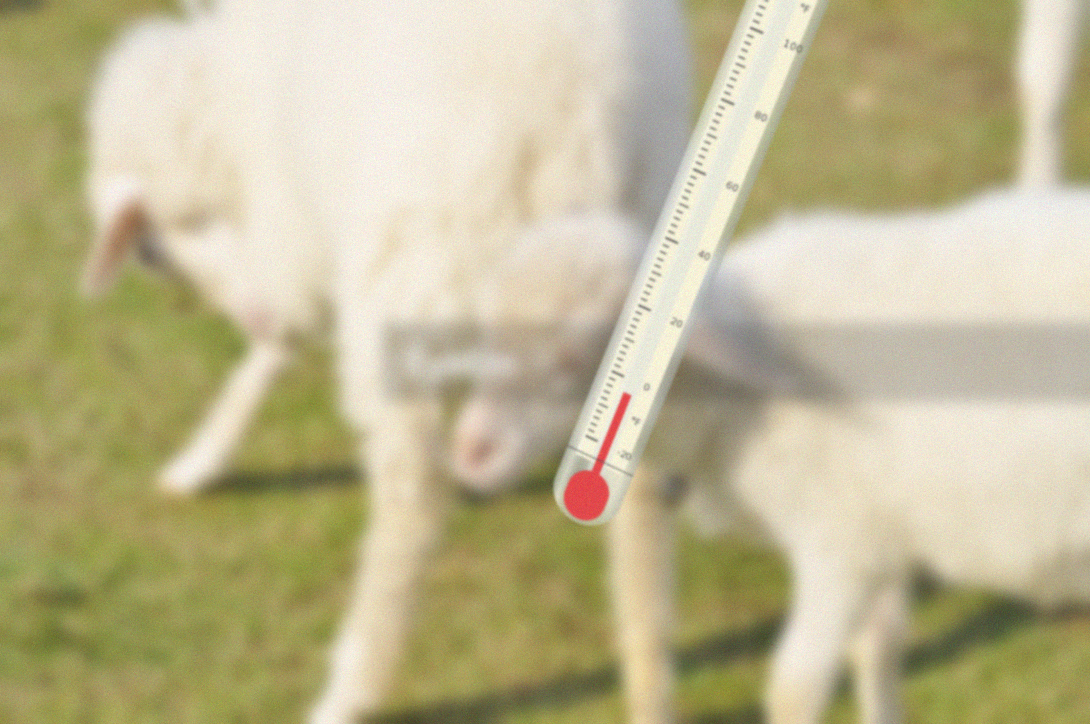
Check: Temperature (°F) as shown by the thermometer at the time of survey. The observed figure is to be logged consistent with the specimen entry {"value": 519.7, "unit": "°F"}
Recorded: {"value": -4, "unit": "°F"}
